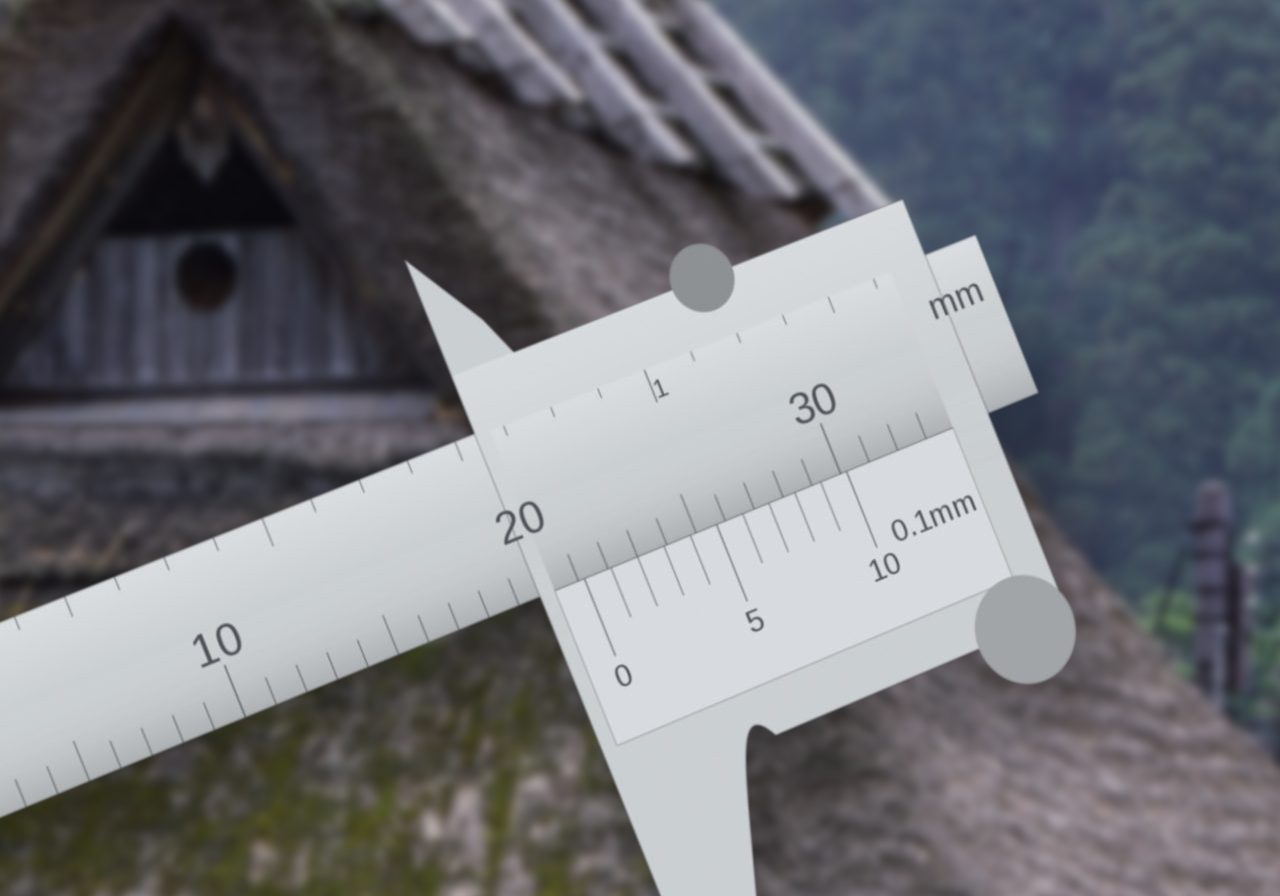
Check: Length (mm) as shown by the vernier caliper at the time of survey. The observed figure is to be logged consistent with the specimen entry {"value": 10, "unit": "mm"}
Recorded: {"value": 21.2, "unit": "mm"}
